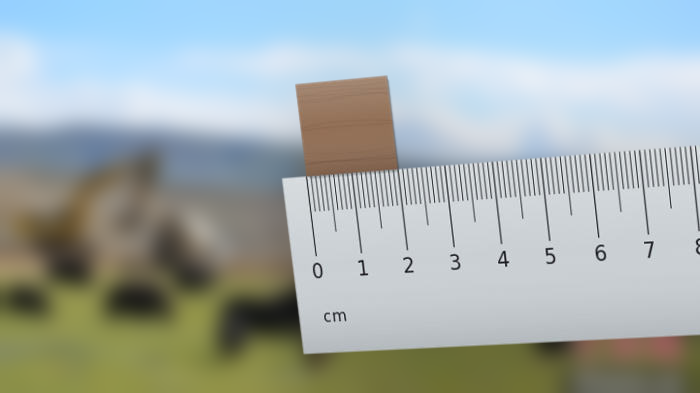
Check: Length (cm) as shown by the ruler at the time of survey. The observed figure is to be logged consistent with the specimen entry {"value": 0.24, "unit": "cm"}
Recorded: {"value": 2, "unit": "cm"}
